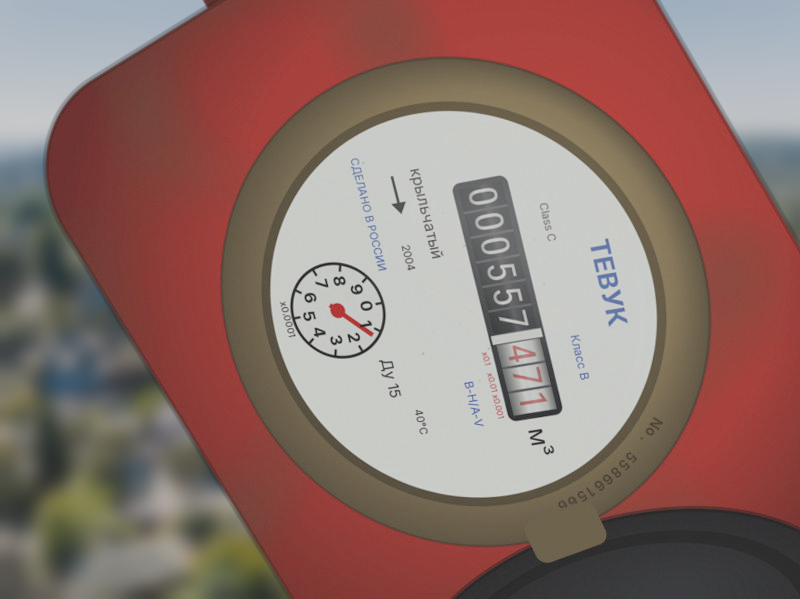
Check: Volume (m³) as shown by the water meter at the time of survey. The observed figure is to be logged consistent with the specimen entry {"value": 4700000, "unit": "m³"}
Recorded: {"value": 557.4711, "unit": "m³"}
